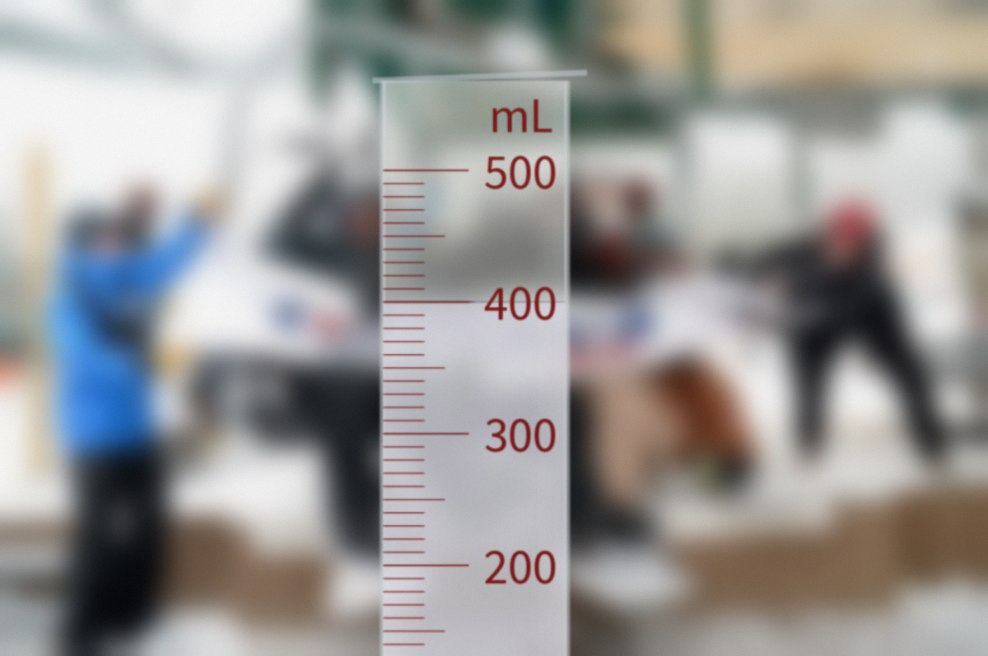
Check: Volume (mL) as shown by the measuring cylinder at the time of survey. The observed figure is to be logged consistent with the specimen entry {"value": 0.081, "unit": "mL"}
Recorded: {"value": 400, "unit": "mL"}
